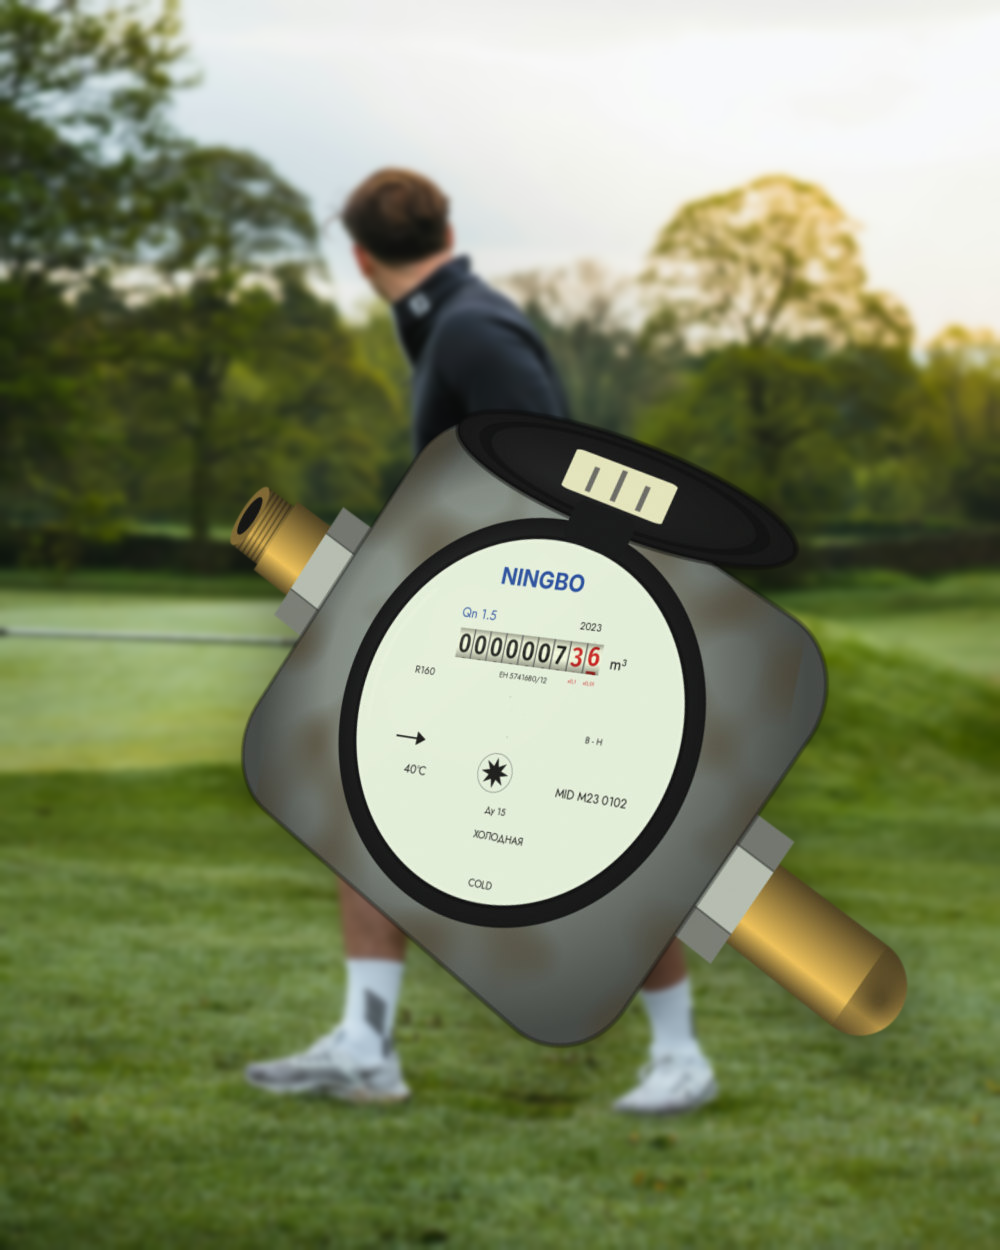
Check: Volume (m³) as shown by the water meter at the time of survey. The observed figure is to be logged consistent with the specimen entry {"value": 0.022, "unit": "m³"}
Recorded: {"value": 7.36, "unit": "m³"}
